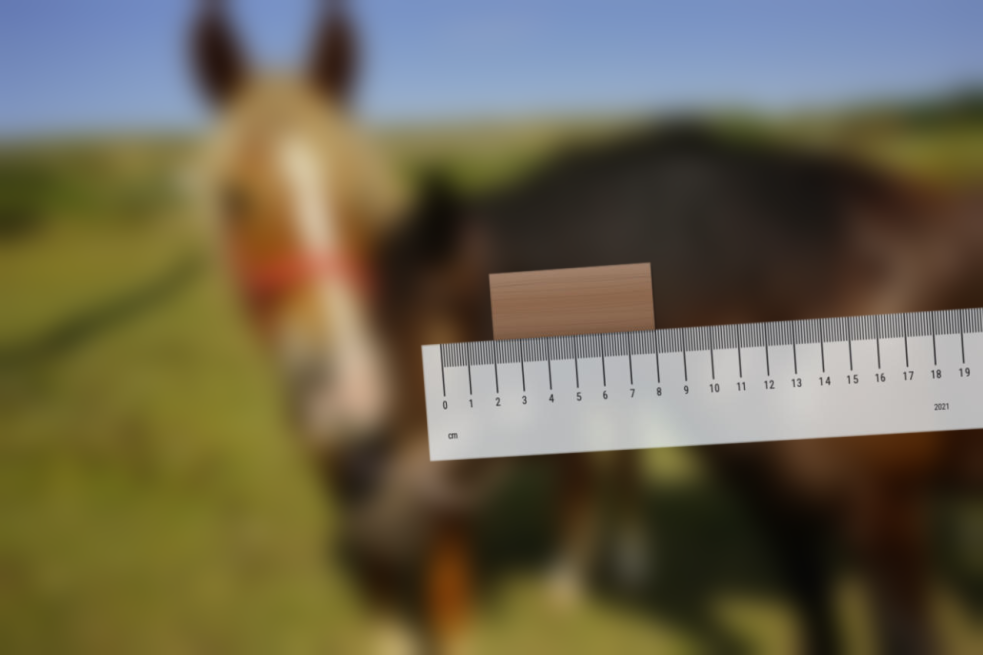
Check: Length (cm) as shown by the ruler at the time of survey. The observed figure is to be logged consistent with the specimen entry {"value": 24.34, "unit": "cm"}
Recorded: {"value": 6, "unit": "cm"}
